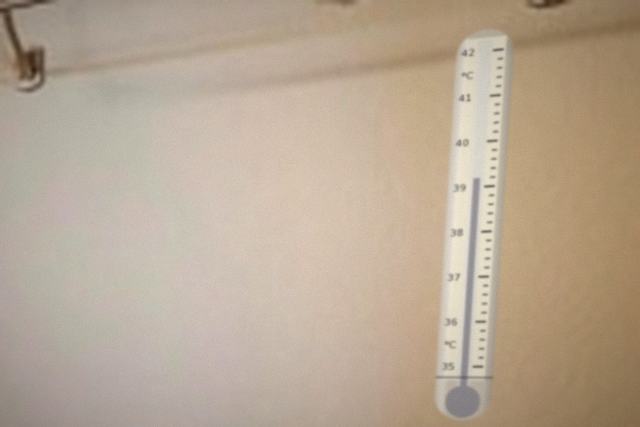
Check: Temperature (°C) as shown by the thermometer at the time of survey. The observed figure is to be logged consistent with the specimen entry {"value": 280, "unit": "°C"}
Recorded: {"value": 39.2, "unit": "°C"}
